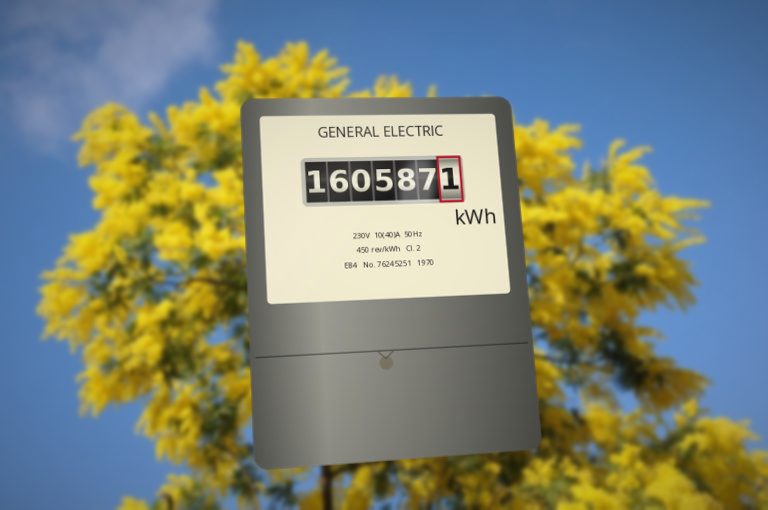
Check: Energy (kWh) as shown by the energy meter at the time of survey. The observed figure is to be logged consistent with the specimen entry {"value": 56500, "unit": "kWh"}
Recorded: {"value": 160587.1, "unit": "kWh"}
